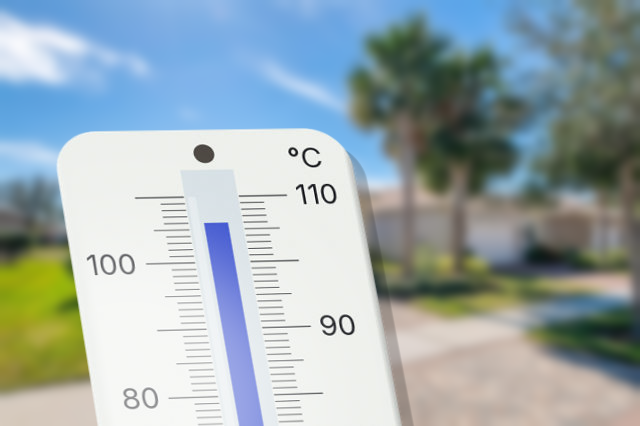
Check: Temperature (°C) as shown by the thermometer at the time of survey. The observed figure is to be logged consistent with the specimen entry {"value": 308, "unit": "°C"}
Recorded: {"value": 106, "unit": "°C"}
